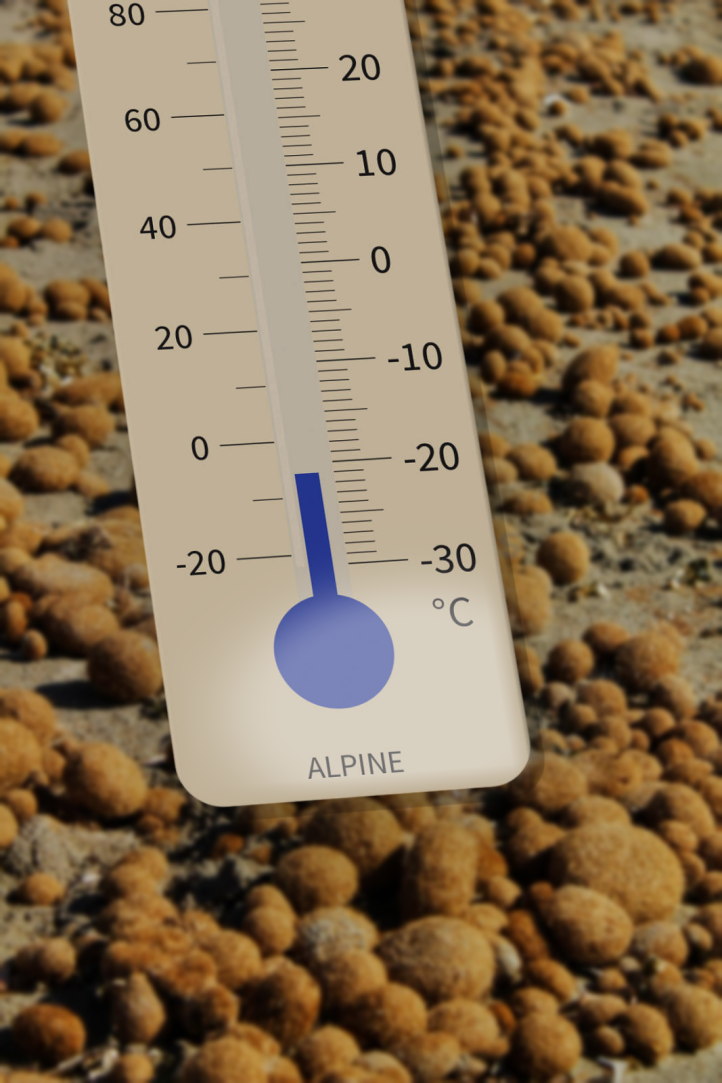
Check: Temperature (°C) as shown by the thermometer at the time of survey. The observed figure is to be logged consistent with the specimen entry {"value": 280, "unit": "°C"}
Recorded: {"value": -21, "unit": "°C"}
